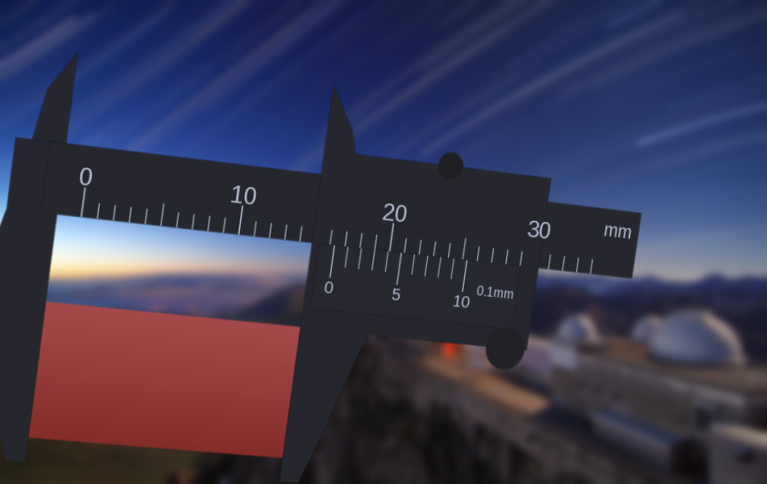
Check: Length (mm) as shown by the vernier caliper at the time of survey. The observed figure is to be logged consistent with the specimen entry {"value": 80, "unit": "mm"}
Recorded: {"value": 16.3, "unit": "mm"}
